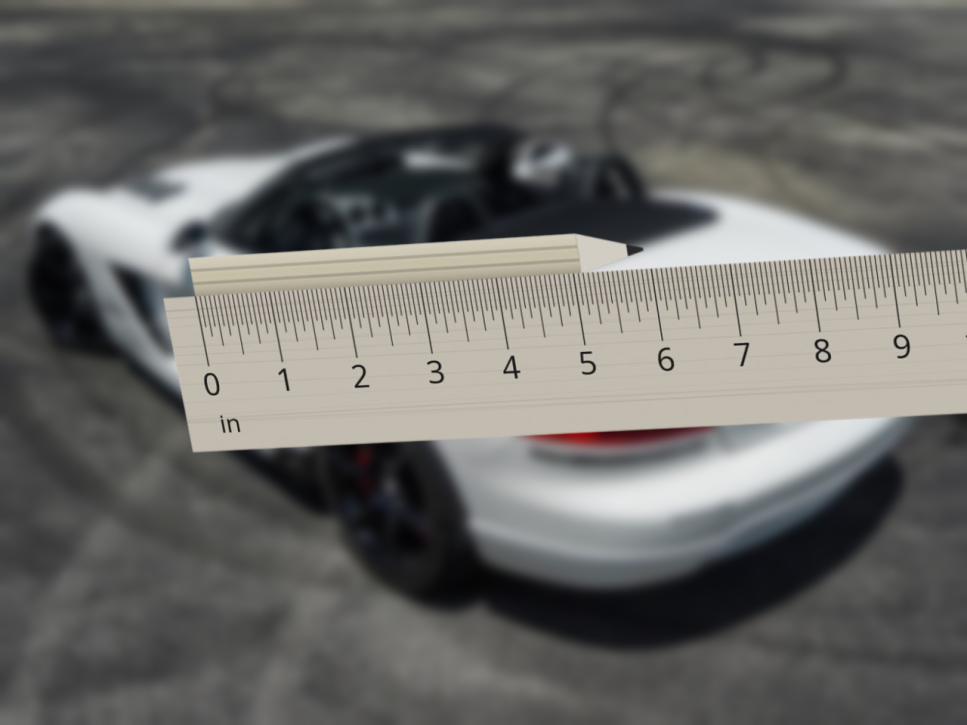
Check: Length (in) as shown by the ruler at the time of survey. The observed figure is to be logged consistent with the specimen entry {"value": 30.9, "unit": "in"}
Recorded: {"value": 5.9375, "unit": "in"}
